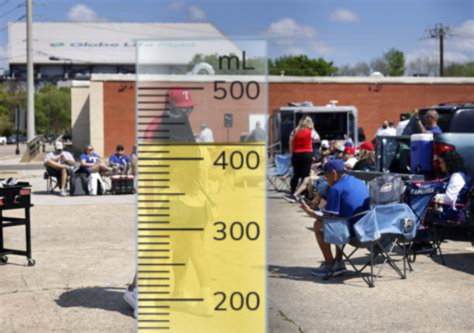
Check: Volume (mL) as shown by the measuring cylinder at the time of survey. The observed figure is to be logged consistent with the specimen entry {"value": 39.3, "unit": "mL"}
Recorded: {"value": 420, "unit": "mL"}
